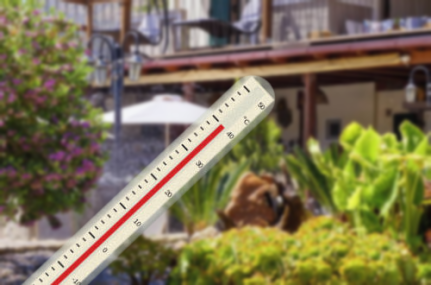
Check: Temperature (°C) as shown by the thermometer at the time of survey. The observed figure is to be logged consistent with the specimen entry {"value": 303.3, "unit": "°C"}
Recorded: {"value": 40, "unit": "°C"}
